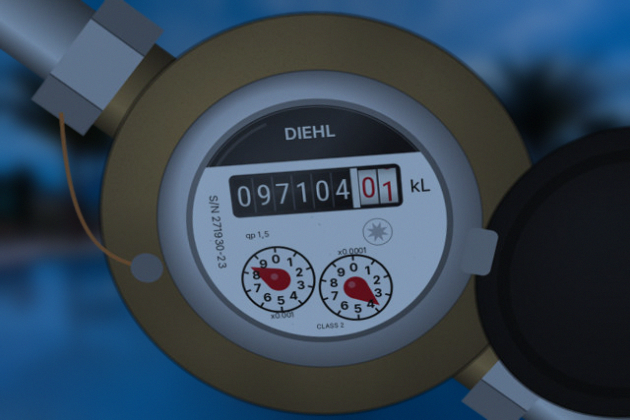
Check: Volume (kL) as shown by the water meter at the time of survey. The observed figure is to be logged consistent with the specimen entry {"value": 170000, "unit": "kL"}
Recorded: {"value": 97104.0083, "unit": "kL"}
